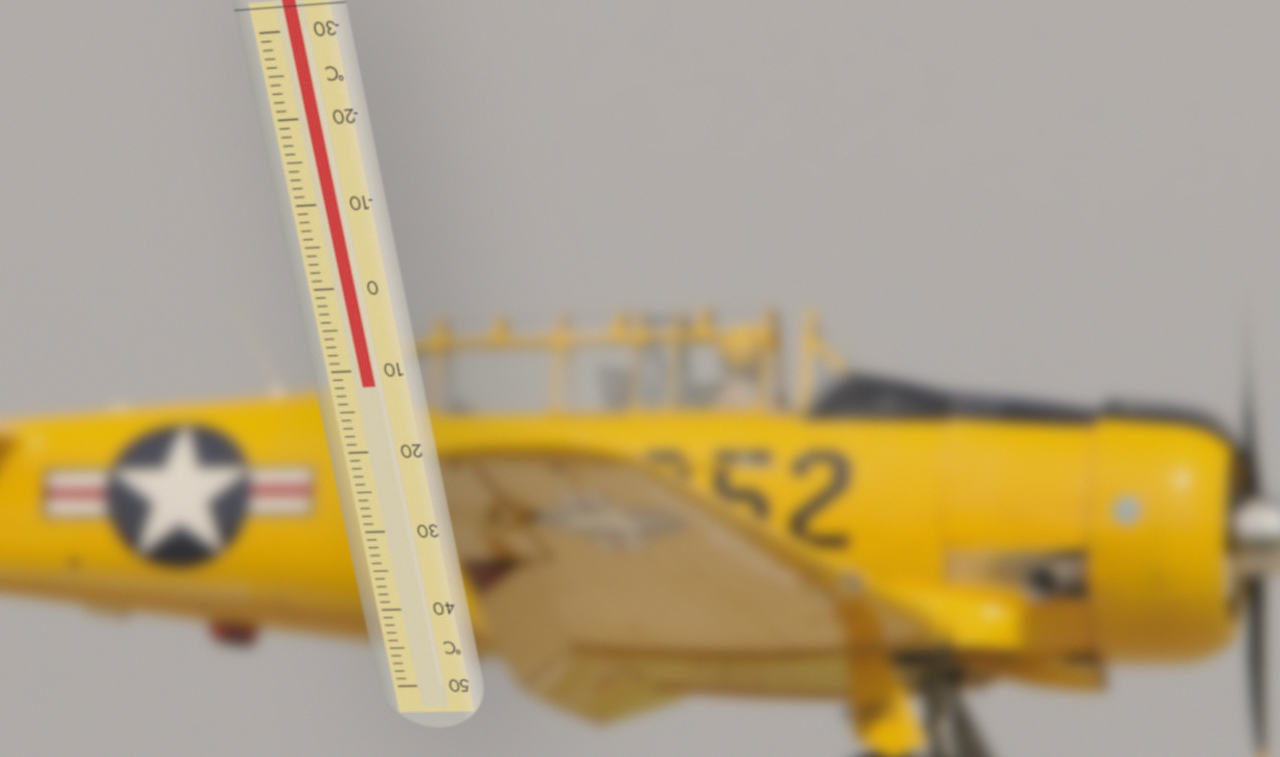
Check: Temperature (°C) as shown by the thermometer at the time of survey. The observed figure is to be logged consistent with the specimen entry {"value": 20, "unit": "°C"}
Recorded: {"value": 12, "unit": "°C"}
